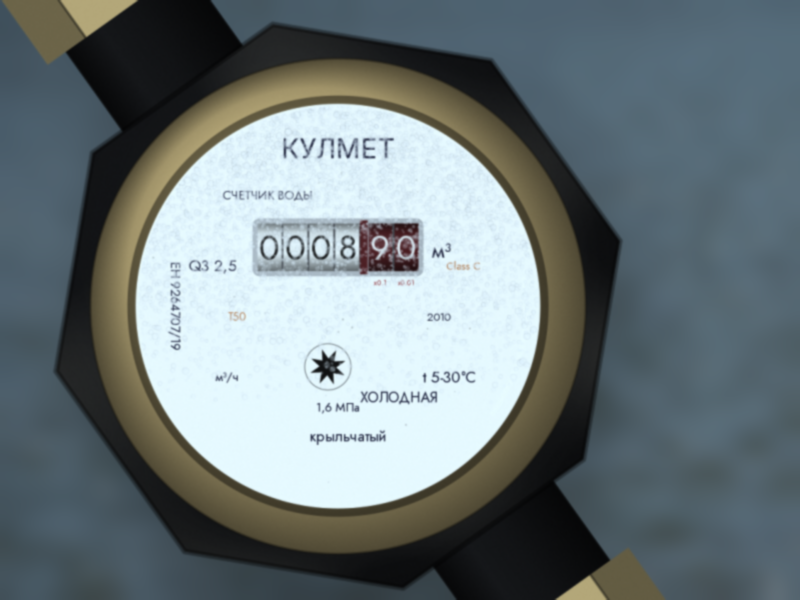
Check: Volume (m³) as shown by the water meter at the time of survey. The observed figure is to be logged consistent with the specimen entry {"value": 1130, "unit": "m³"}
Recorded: {"value": 8.90, "unit": "m³"}
